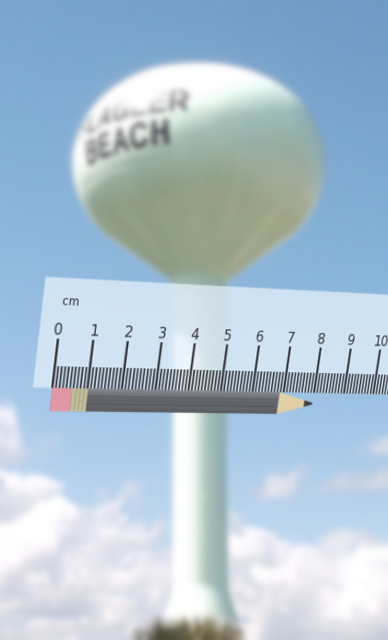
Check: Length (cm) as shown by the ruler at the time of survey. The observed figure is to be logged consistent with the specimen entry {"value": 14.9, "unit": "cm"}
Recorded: {"value": 8, "unit": "cm"}
